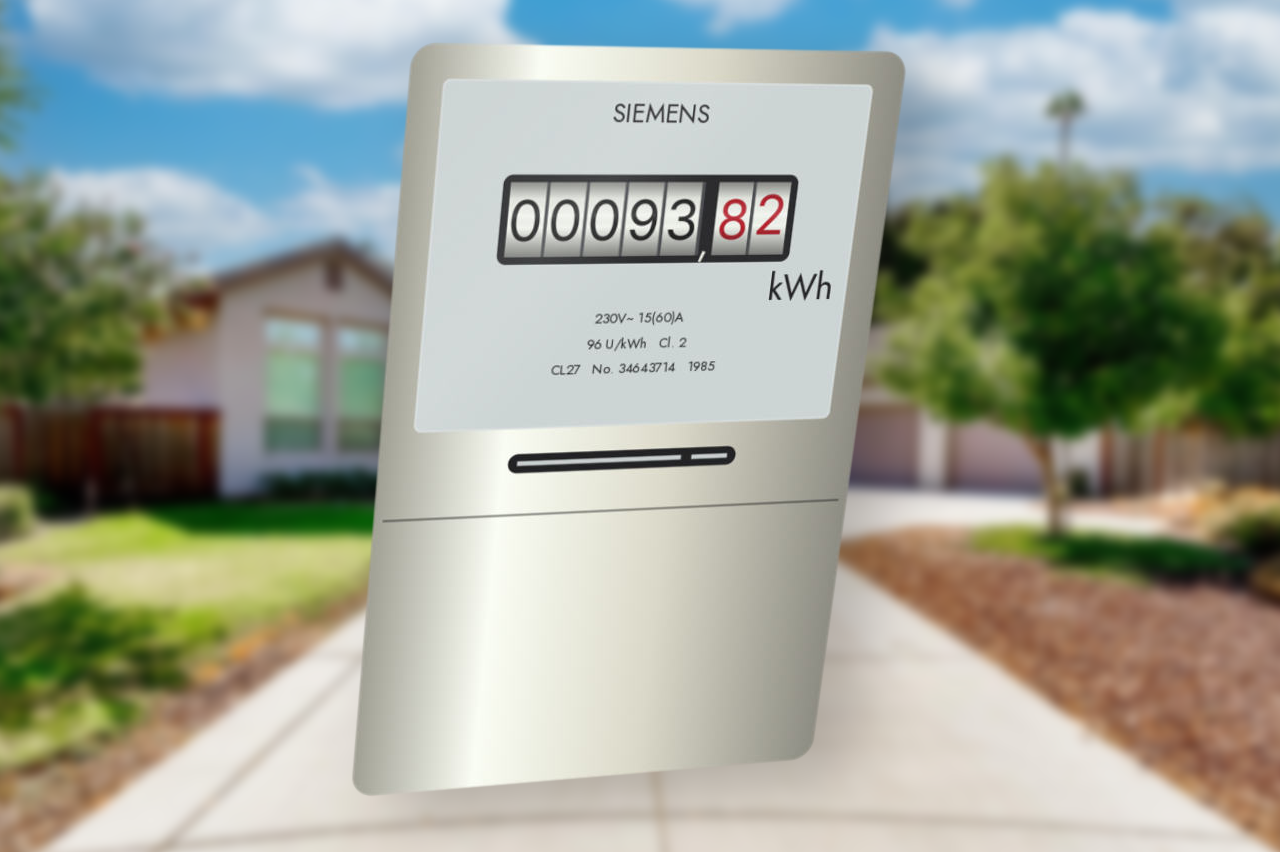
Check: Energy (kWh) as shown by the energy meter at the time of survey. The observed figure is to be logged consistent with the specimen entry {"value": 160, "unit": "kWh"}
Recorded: {"value": 93.82, "unit": "kWh"}
